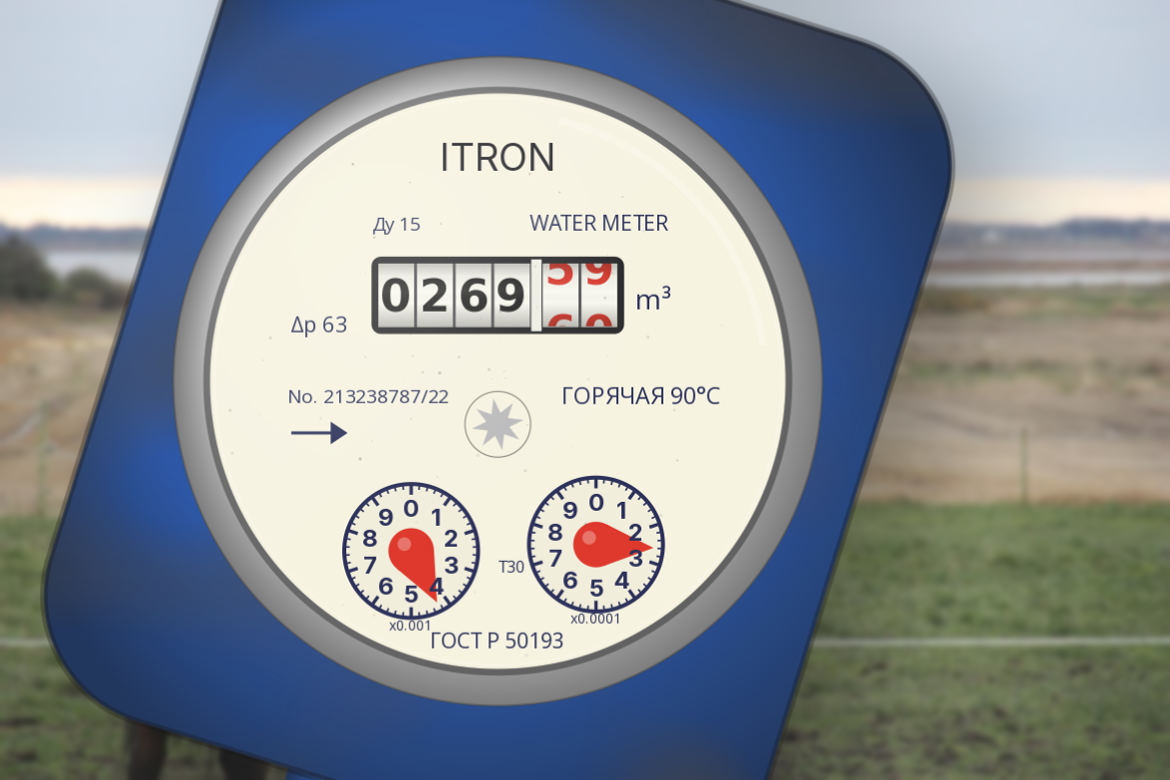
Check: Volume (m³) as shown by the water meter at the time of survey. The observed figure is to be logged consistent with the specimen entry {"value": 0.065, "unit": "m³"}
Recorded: {"value": 269.5942, "unit": "m³"}
